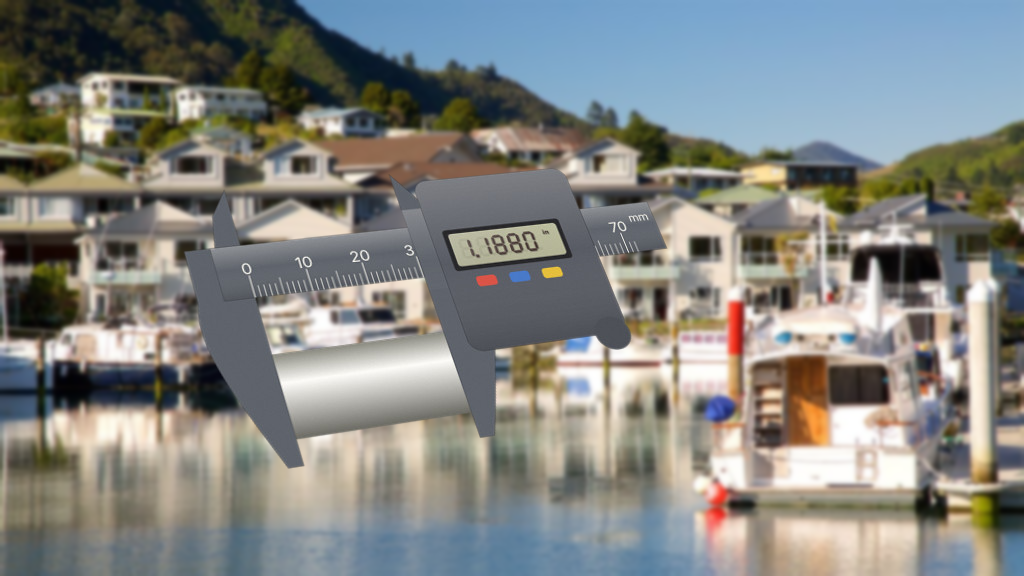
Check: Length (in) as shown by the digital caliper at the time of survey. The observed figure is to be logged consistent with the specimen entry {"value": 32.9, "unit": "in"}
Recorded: {"value": 1.1880, "unit": "in"}
